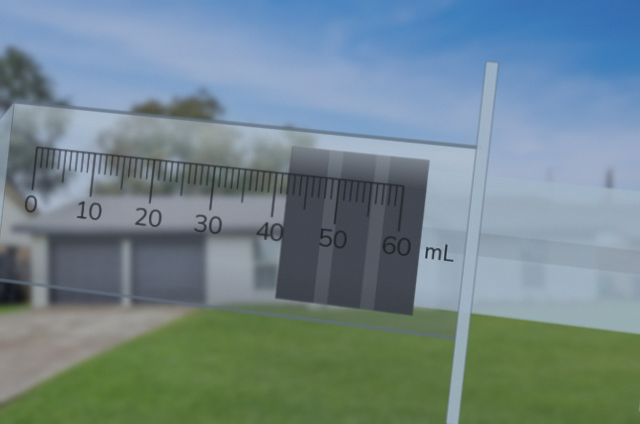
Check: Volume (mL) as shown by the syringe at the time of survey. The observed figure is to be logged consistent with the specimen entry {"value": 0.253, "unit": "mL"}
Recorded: {"value": 42, "unit": "mL"}
